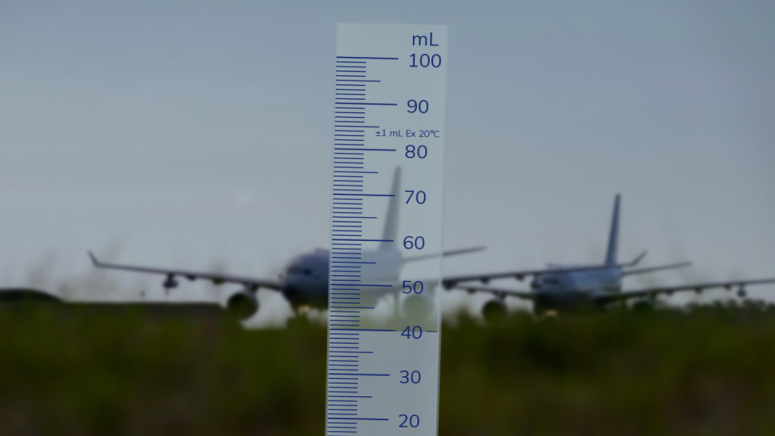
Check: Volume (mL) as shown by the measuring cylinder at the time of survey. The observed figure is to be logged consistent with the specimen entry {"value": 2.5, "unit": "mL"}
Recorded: {"value": 40, "unit": "mL"}
